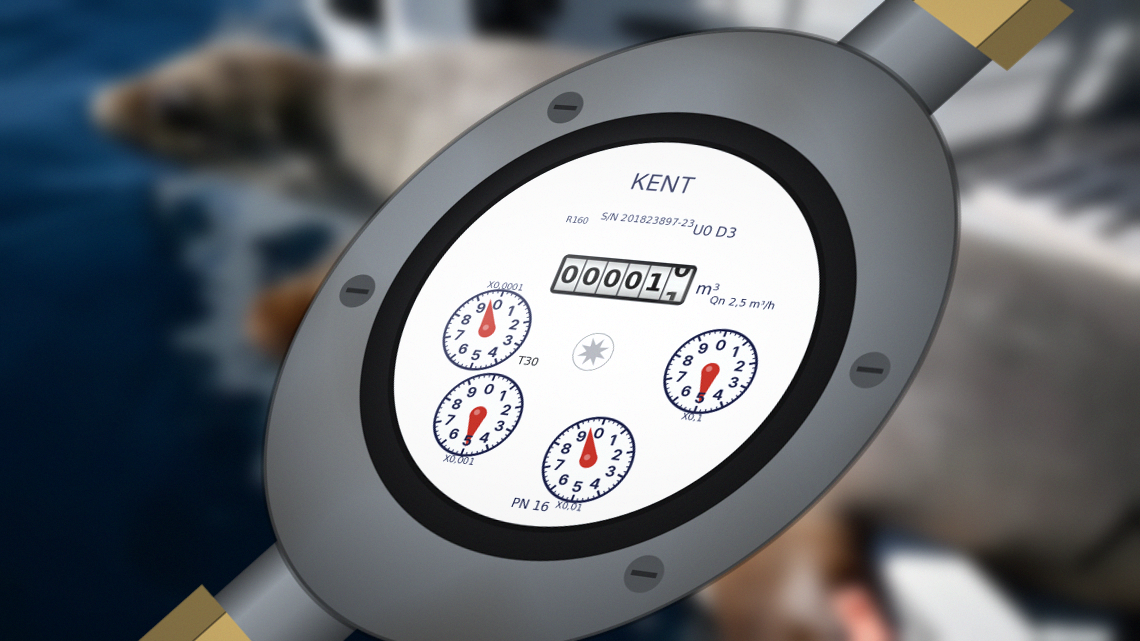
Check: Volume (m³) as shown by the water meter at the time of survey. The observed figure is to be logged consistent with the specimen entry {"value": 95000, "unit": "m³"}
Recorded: {"value": 10.4949, "unit": "m³"}
